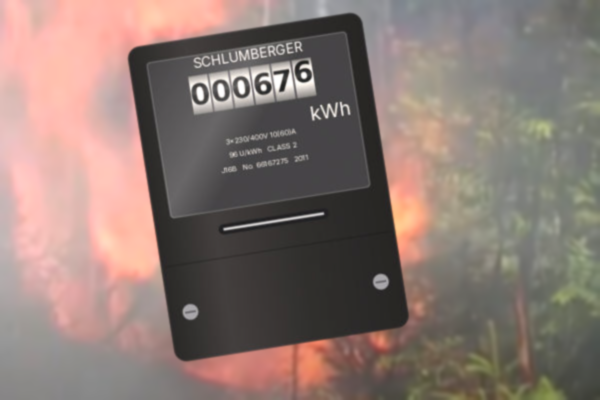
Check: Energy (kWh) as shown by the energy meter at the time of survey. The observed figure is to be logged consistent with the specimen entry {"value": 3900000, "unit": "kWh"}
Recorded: {"value": 676, "unit": "kWh"}
